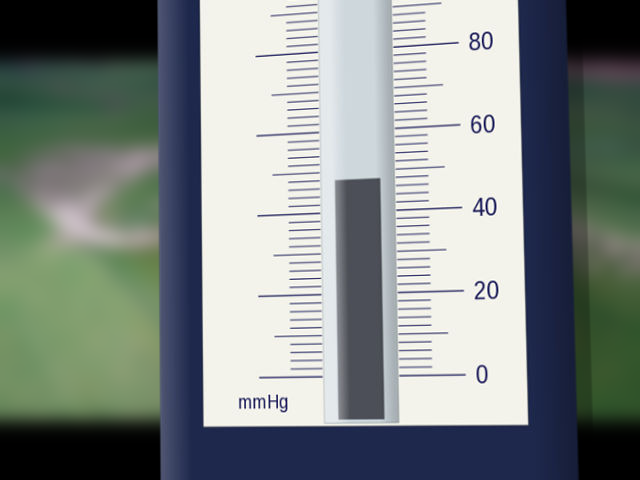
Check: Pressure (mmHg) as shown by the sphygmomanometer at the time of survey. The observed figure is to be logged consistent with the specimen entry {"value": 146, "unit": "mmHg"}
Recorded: {"value": 48, "unit": "mmHg"}
